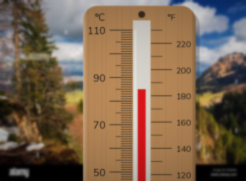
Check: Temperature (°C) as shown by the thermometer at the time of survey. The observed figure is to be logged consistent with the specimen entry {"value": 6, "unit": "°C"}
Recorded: {"value": 85, "unit": "°C"}
